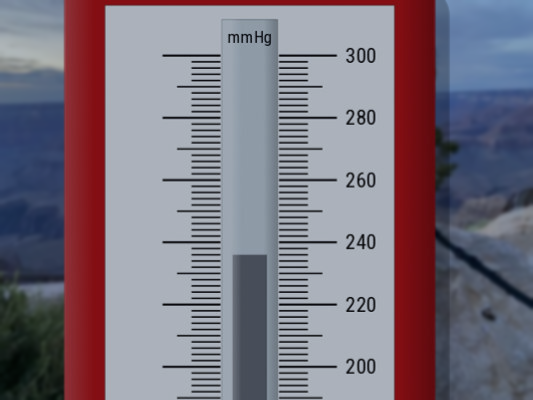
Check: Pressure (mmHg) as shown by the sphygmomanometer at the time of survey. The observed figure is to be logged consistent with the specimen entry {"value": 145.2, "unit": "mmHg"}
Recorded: {"value": 236, "unit": "mmHg"}
